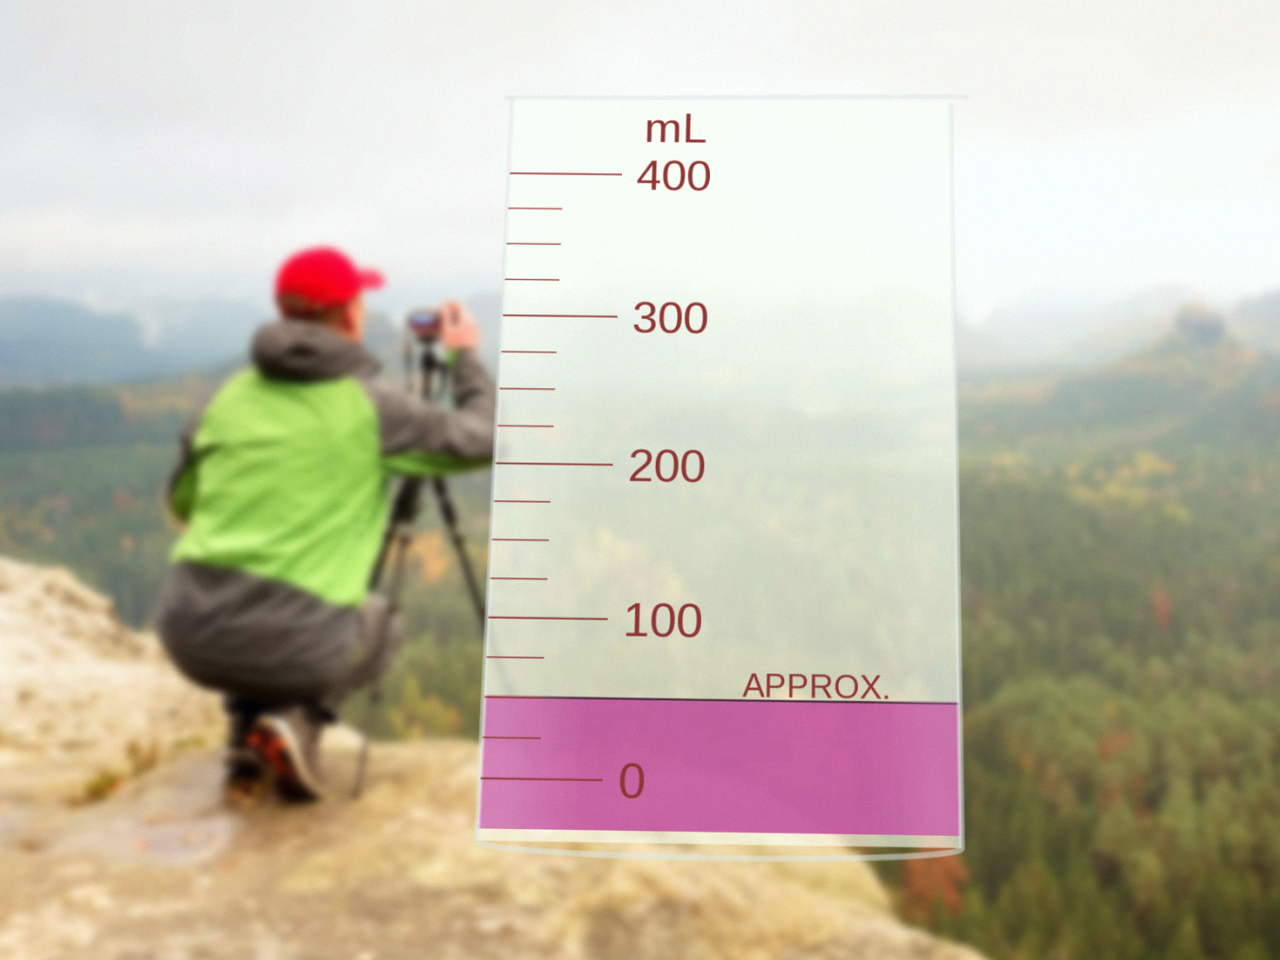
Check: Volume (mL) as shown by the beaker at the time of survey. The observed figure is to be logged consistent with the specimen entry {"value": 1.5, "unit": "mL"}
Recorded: {"value": 50, "unit": "mL"}
